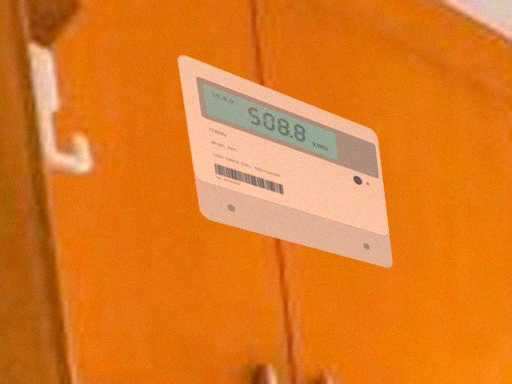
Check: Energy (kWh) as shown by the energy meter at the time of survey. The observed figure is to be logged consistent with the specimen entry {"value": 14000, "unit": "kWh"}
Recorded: {"value": 508.8, "unit": "kWh"}
